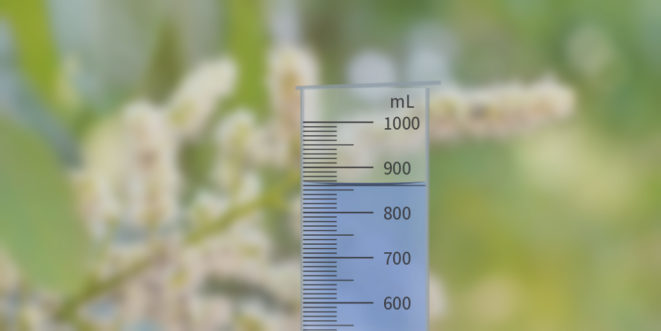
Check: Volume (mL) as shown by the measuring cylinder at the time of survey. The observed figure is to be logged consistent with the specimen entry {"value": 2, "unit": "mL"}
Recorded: {"value": 860, "unit": "mL"}
